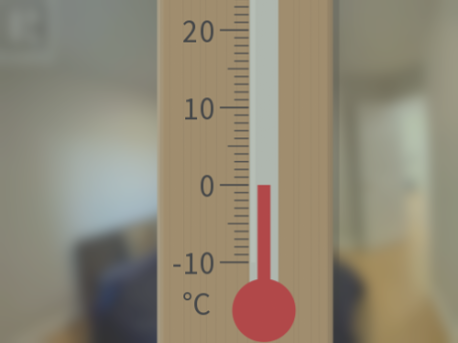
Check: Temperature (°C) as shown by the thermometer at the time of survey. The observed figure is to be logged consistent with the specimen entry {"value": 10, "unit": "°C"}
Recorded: {"value": 0, "unit": "°C"}
